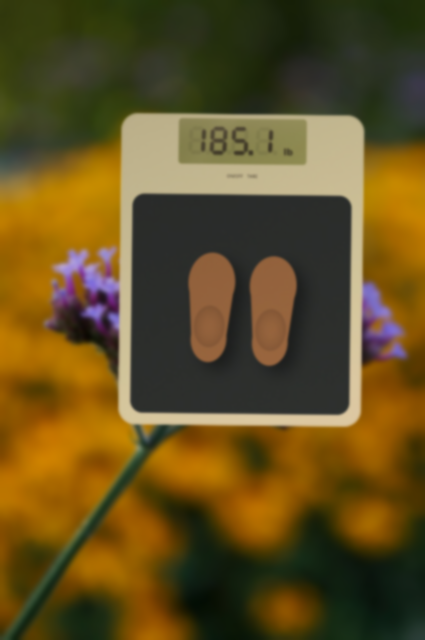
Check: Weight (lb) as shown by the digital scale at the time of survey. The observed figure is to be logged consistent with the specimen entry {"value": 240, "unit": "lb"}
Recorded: {"value": 185.1, "unit": "lb"}
